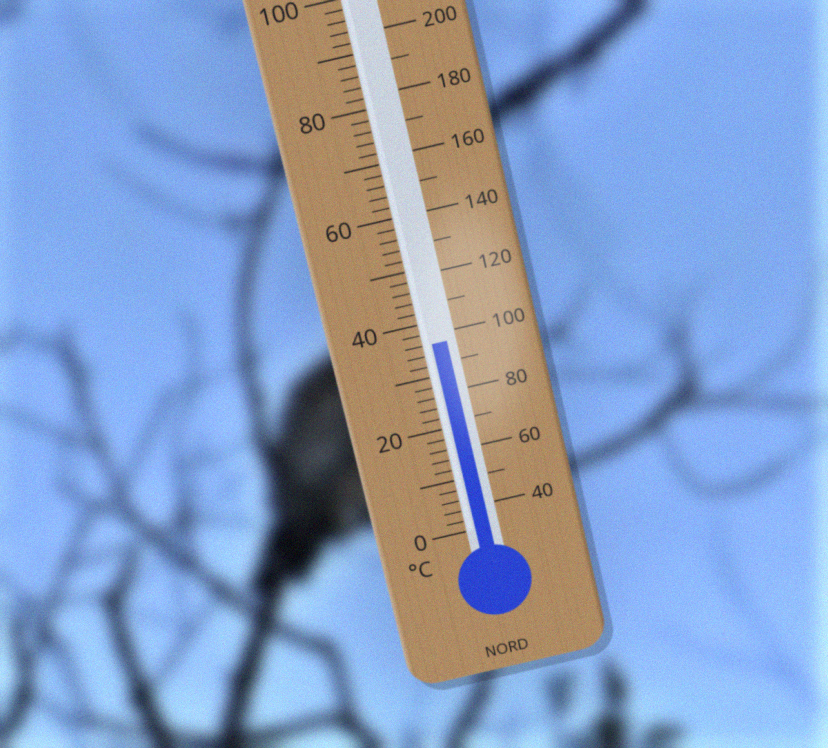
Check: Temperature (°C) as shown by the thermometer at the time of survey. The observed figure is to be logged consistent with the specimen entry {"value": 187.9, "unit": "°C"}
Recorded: {"value": 36, "unit": "°C"}
